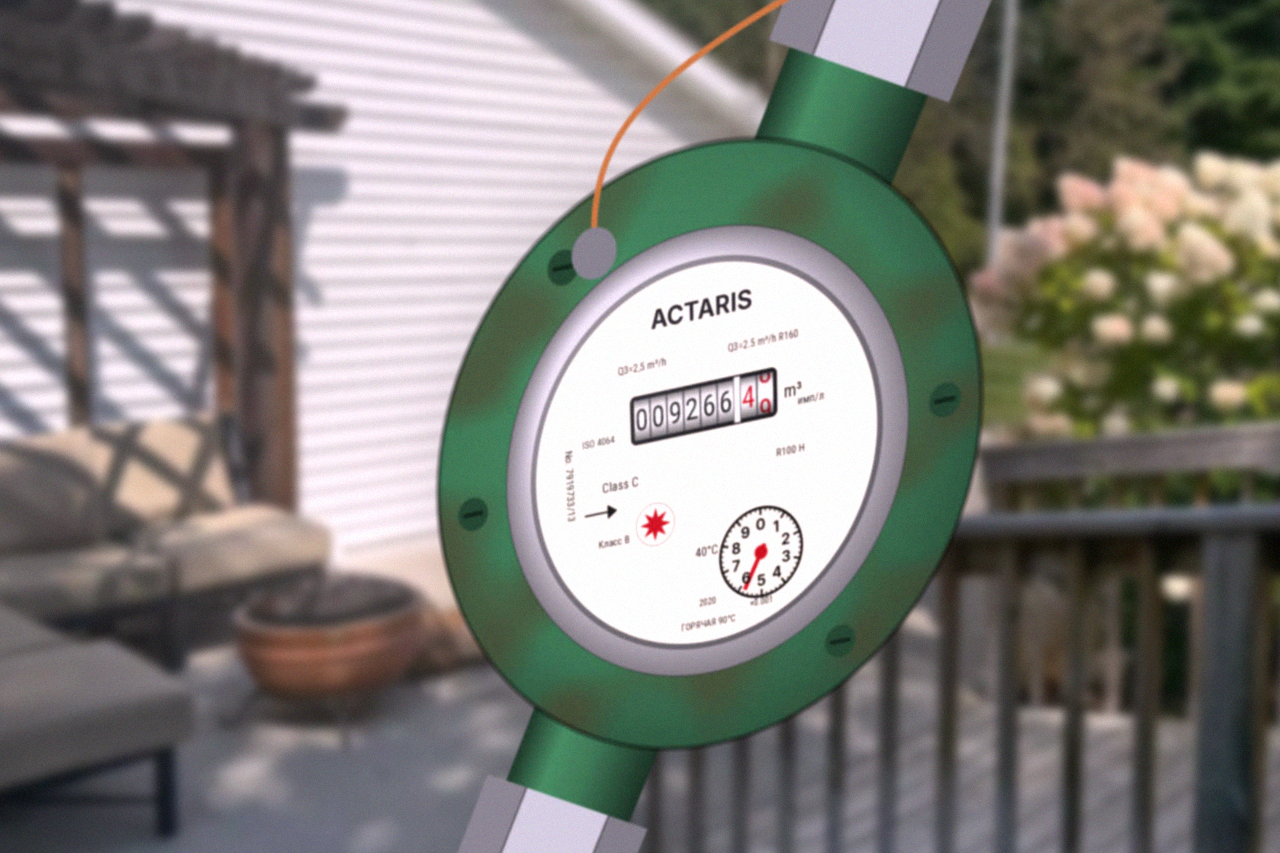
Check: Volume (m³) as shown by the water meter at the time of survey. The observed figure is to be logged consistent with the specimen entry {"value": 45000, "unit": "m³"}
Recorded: {"value": 9266.485, "unit": "m³"}
